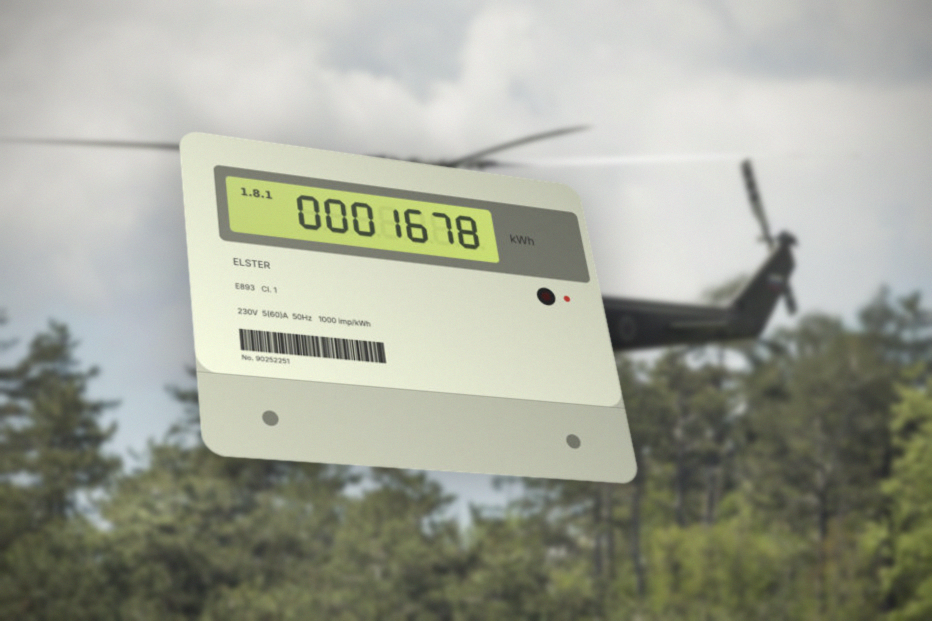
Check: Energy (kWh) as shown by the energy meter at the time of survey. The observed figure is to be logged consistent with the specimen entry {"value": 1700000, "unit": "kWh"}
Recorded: {"value": 1678, "unit": "kWh"}
